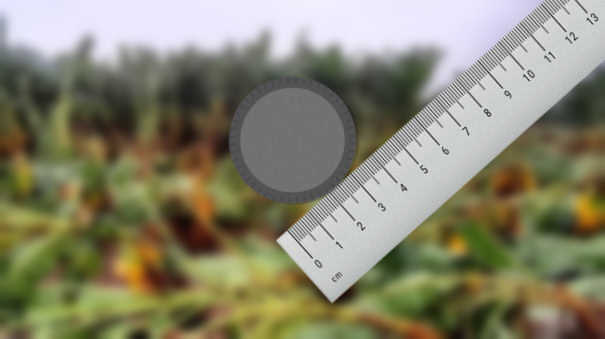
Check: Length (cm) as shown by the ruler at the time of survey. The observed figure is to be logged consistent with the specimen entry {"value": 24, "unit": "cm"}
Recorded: {"value": 4.5, "unit": "cm"}
